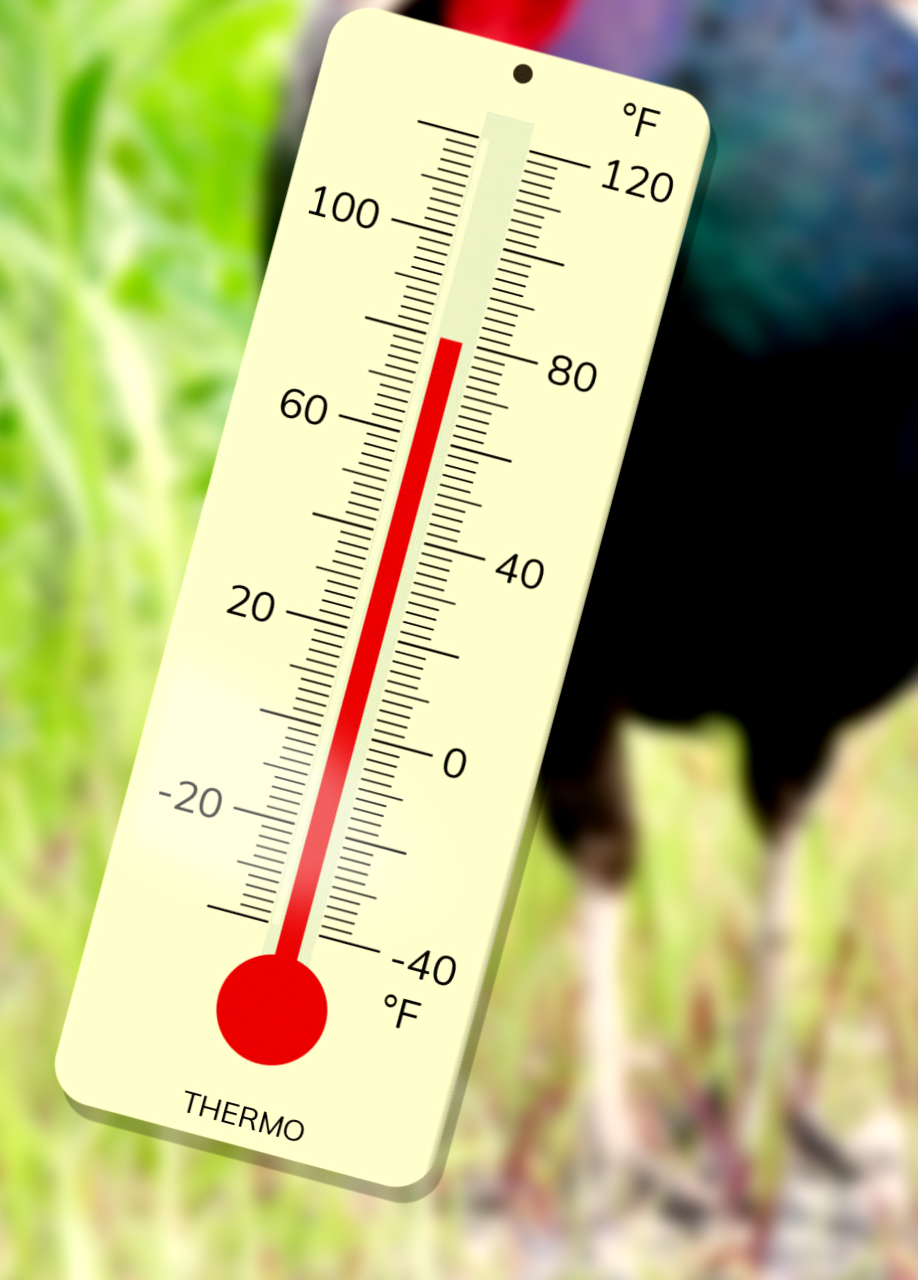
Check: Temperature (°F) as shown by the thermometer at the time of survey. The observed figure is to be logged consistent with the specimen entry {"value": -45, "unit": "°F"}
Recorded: {"value": 80, "unit": "°F"}
